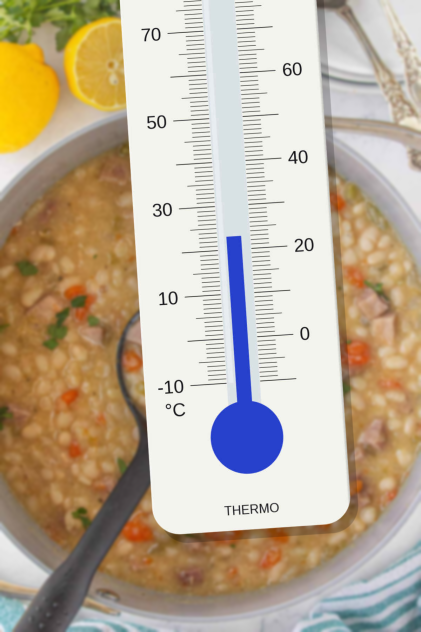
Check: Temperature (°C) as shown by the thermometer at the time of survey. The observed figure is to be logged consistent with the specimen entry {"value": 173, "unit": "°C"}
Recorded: {"value": 23, "unit": "°C"}
